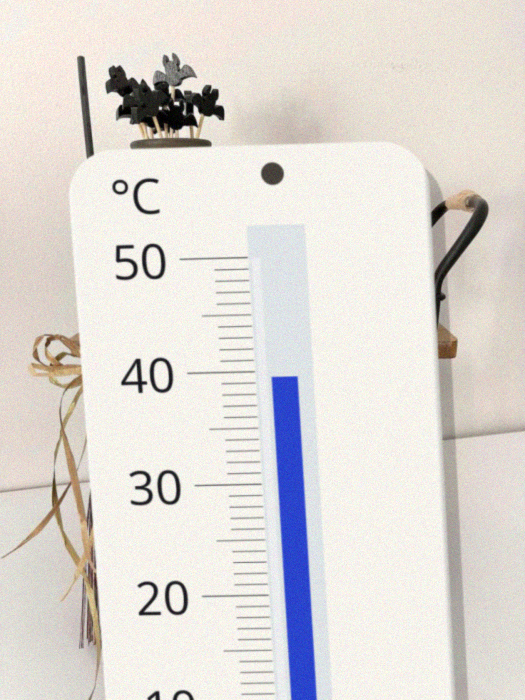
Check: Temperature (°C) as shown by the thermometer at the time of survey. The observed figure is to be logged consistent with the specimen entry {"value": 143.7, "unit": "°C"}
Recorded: {"value": 39.5, "unit": "°C"}
